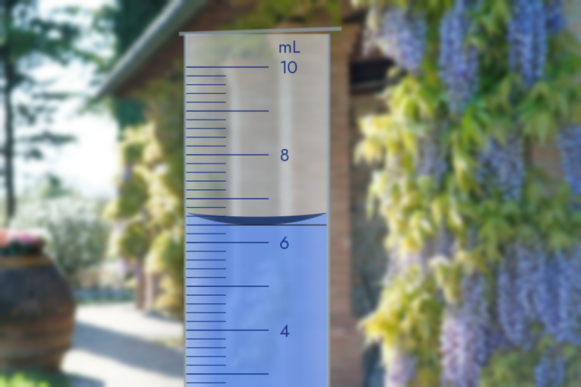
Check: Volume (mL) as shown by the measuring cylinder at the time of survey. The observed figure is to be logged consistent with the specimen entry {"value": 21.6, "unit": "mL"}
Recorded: {"value": 6.4, "unit": "mL"}
